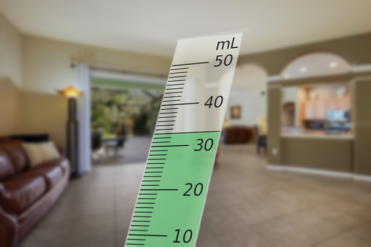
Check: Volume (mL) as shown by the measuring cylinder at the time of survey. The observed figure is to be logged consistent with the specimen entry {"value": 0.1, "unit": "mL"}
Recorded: {"value": 33, "unit": "mL"}
